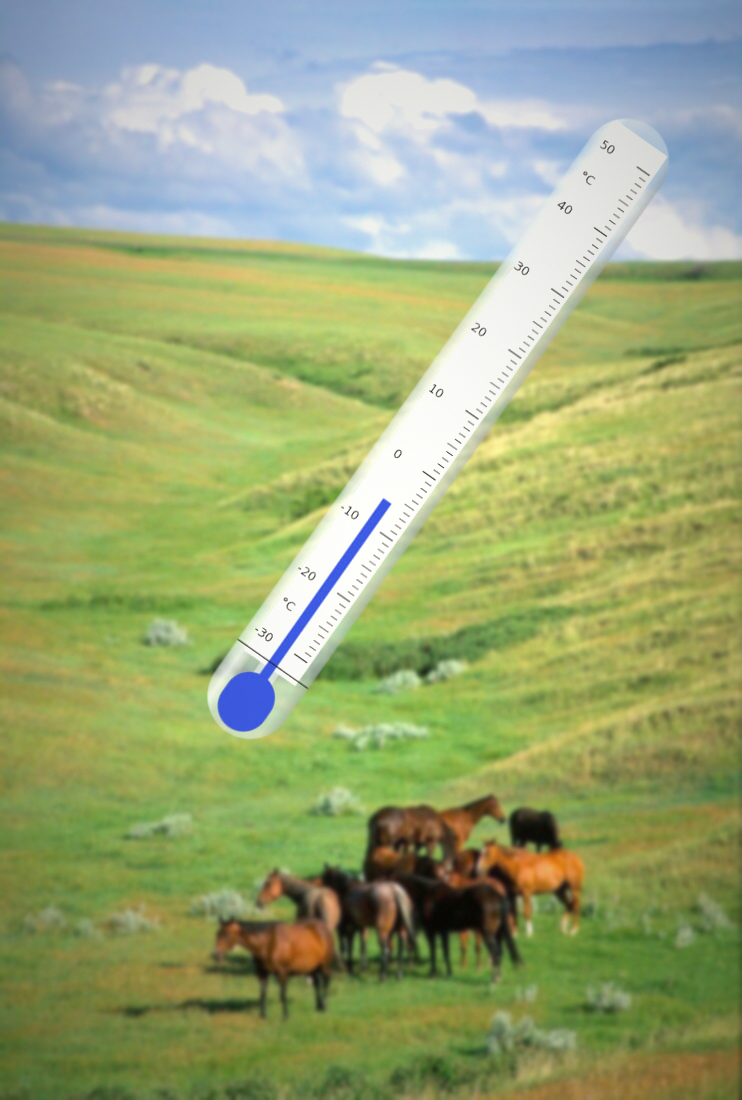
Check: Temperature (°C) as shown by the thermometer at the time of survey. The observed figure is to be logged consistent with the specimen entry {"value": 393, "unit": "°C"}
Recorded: {"value": -6, "unit": "°C"}
